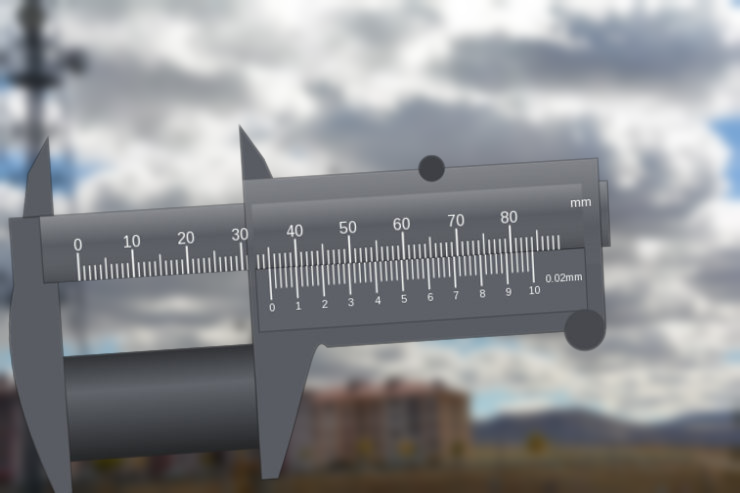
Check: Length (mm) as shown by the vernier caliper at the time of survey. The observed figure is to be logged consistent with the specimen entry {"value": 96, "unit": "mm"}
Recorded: {"value": 35.0, "unit": "mm"}
